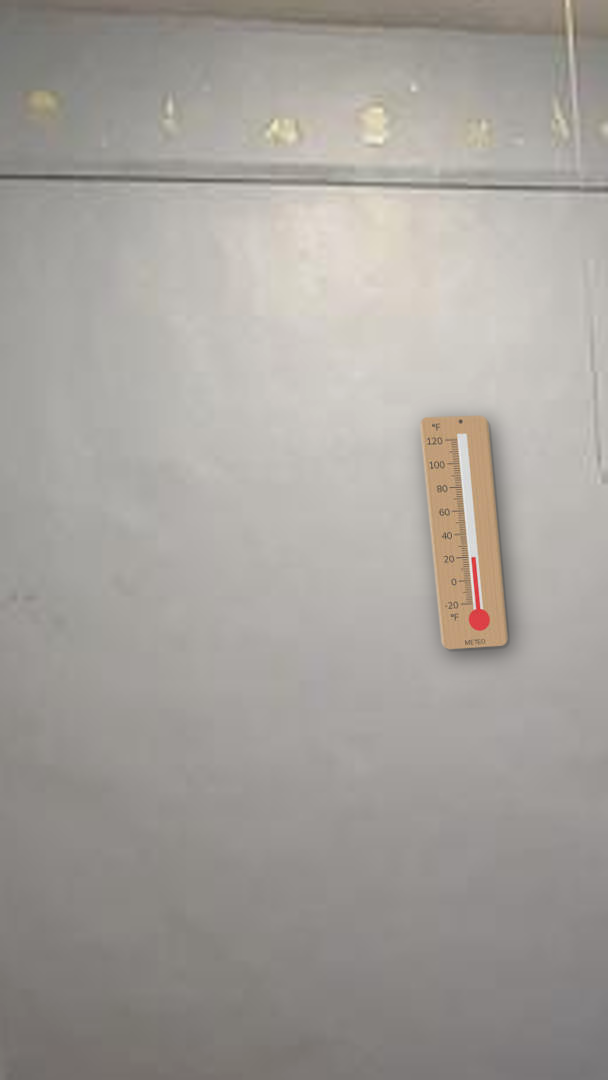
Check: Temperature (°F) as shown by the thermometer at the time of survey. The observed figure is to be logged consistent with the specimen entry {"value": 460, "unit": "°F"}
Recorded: {"value": 20, "unit": "°F"}
